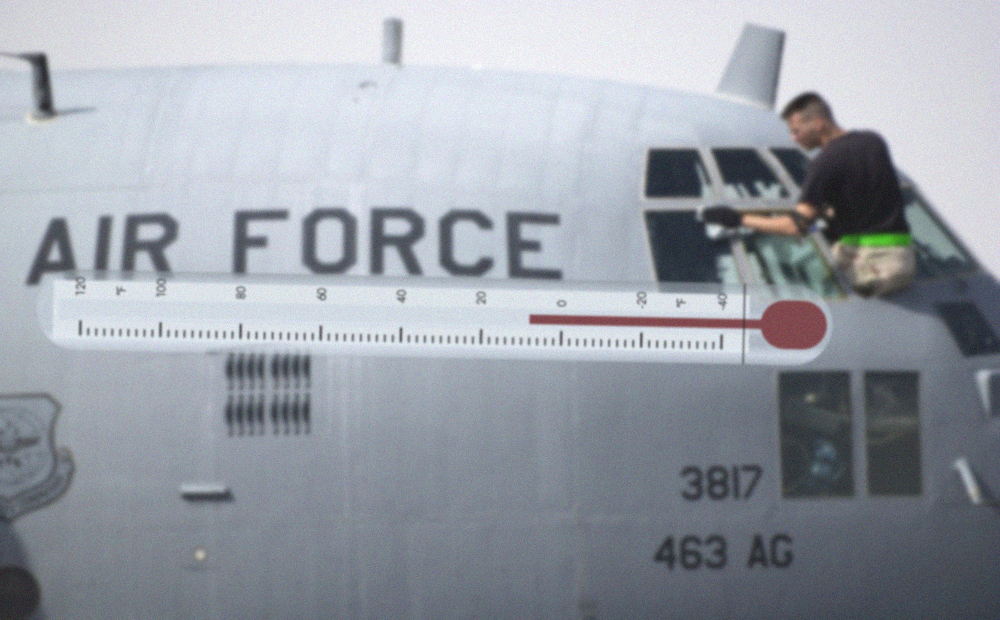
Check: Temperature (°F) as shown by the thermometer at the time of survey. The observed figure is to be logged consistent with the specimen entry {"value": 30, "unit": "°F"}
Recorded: {"value": 8, "unit": "°F"}
